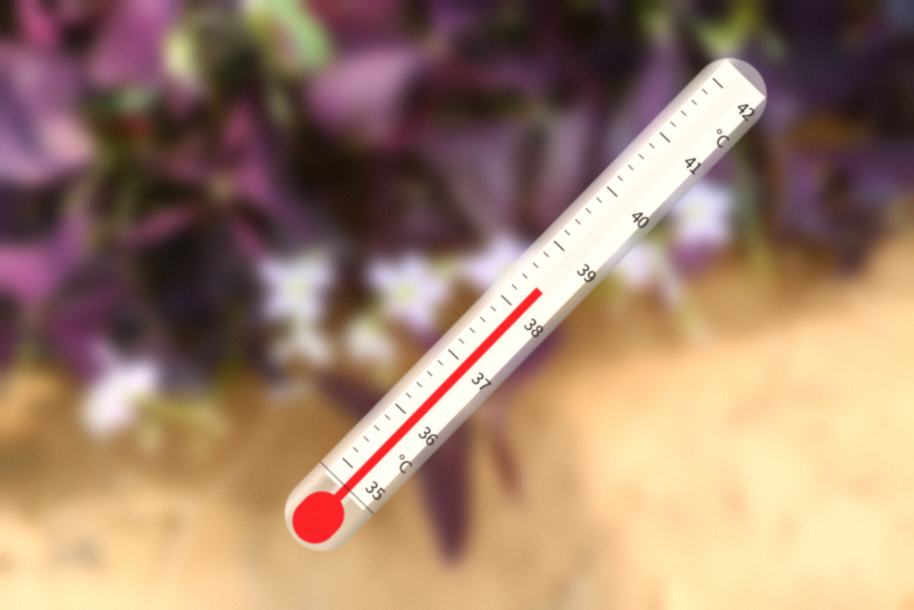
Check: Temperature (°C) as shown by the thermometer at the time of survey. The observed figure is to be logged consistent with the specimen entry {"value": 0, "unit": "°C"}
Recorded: {"value": 38.4, "unit": "°C"}
